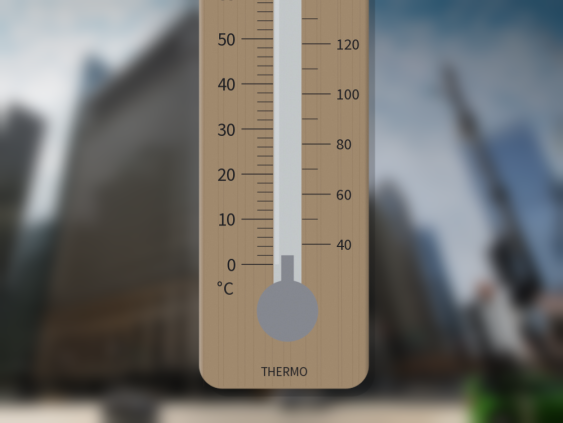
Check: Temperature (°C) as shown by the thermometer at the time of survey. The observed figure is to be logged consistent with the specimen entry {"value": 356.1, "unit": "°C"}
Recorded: {"value": 2, "unit": "°C"}
